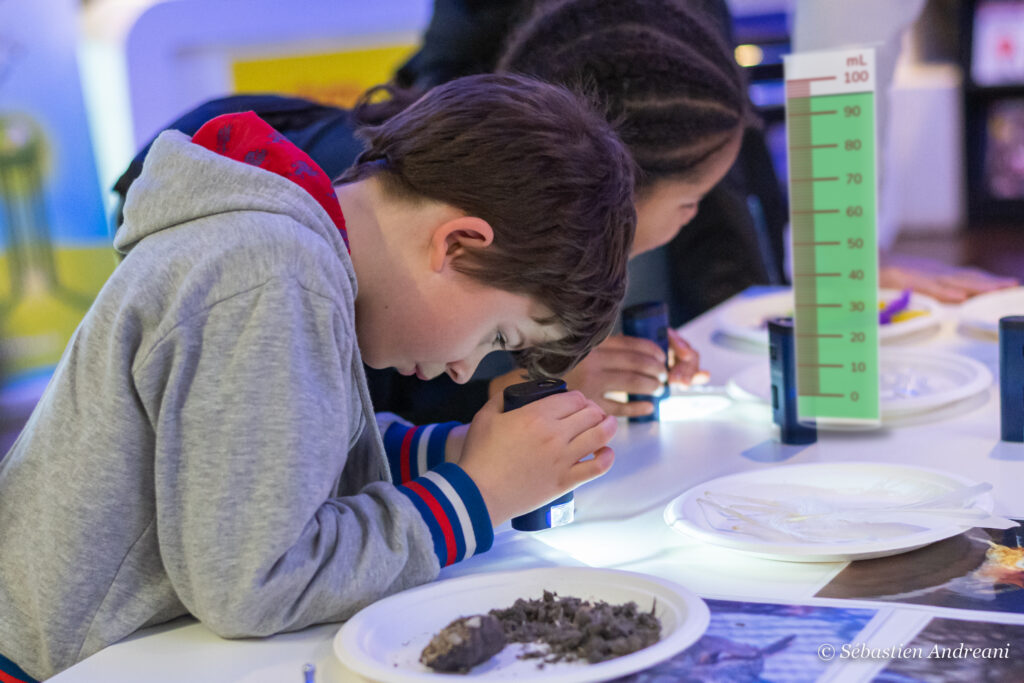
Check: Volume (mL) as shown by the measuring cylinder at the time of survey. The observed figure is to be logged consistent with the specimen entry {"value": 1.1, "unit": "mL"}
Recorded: {"value": 95, "unit": "mL"}
